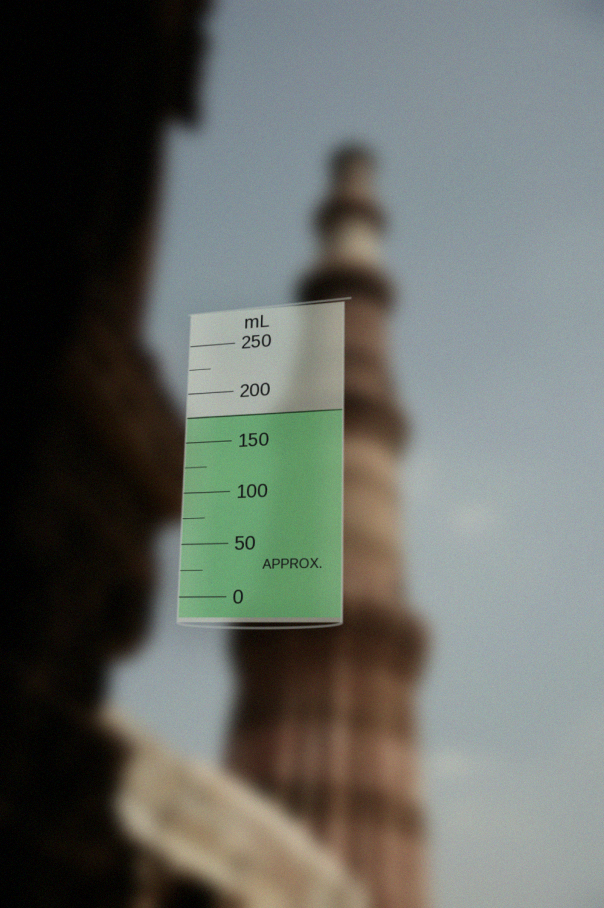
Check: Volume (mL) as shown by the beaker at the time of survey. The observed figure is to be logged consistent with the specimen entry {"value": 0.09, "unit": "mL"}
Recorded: {"value": 175, "unit": "mL"}
